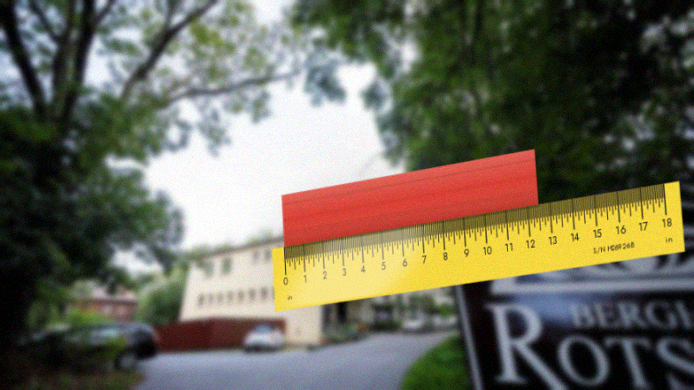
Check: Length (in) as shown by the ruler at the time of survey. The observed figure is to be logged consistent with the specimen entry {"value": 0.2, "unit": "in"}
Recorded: {"value": 12.5, "unit": "in"}
